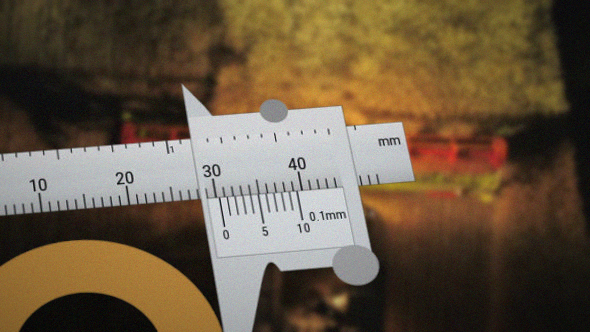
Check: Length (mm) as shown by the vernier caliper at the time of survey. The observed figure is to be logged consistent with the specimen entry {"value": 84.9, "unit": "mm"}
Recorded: {"value": 30.4, "unit": "mm"}
